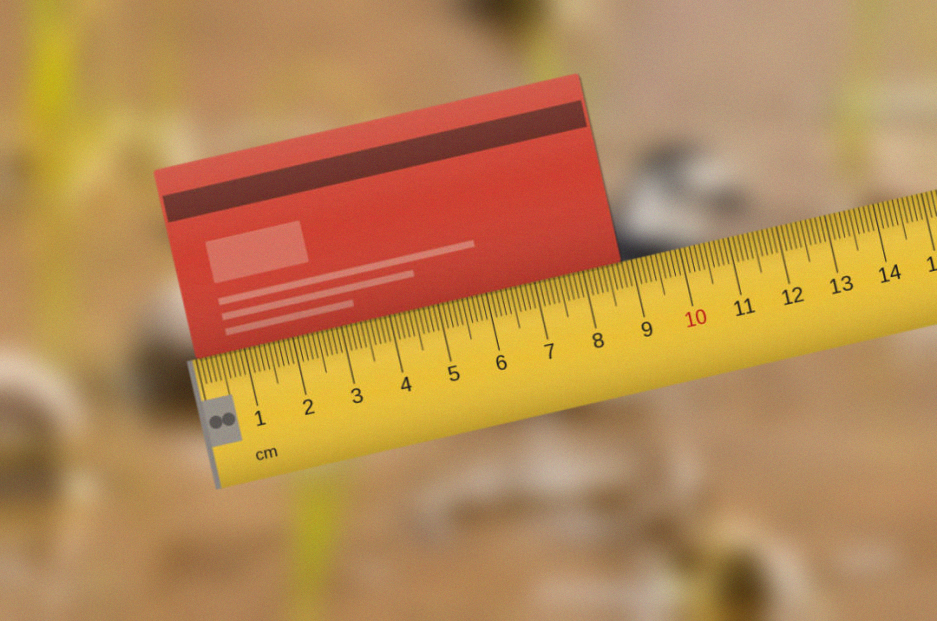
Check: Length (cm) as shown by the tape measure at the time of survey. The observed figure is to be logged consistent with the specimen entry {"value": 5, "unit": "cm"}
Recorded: {"value": 8.8, "unit": "cm"}
